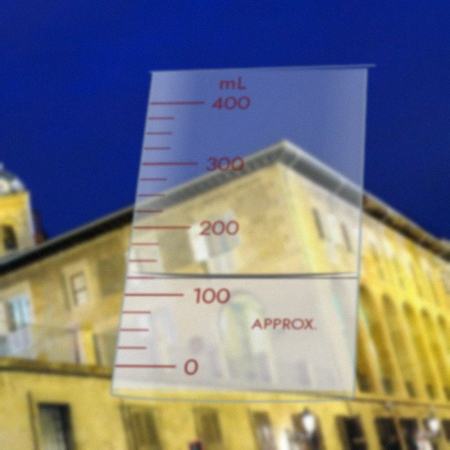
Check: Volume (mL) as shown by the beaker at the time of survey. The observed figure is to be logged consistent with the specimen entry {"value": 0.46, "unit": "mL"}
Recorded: {"value": 125, "unit": "mL"}
